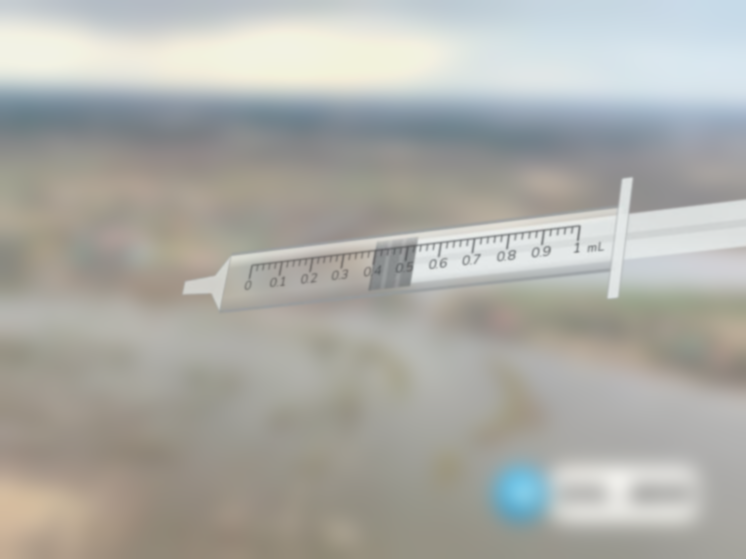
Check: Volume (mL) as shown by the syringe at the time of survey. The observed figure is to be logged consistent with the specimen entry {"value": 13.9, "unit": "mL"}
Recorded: {"value": 0.4, "unit": "mL"}
